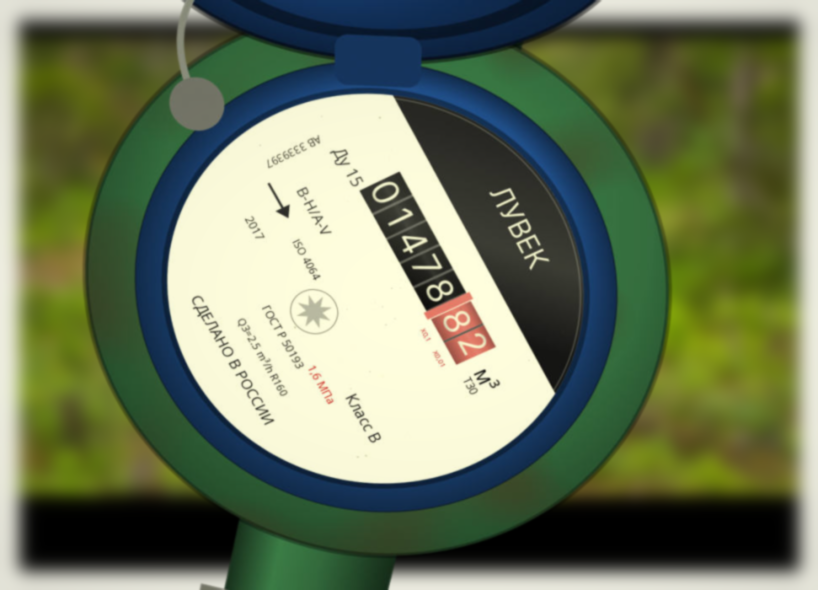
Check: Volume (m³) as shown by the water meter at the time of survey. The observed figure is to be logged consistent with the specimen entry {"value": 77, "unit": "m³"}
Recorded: {"value": 1478.82, "unit": "m³"}
